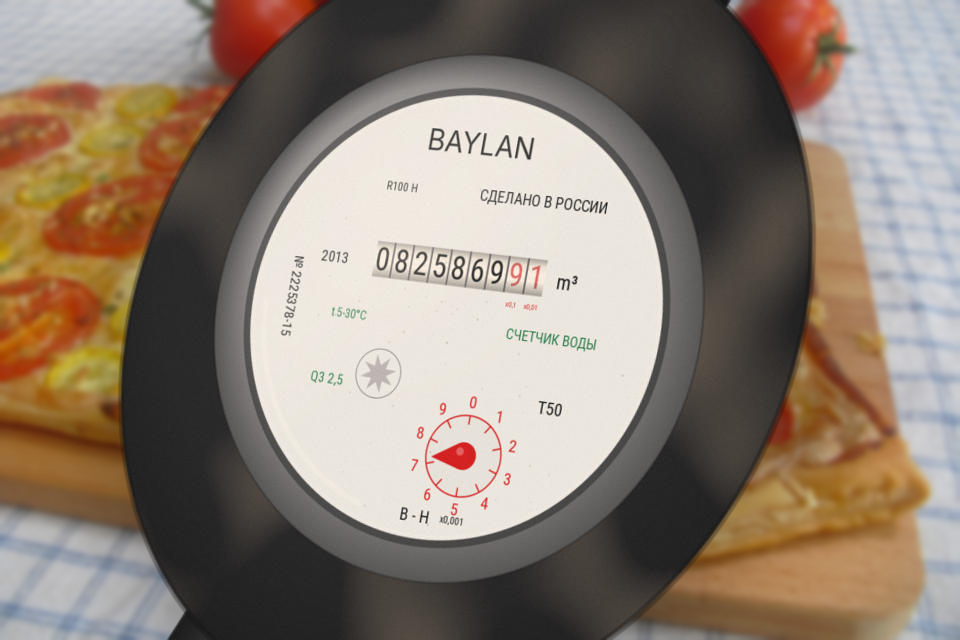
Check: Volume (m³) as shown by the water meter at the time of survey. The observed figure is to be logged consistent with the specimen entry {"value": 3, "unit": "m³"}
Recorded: {"value": 825869.917, "unit": "m³"}
